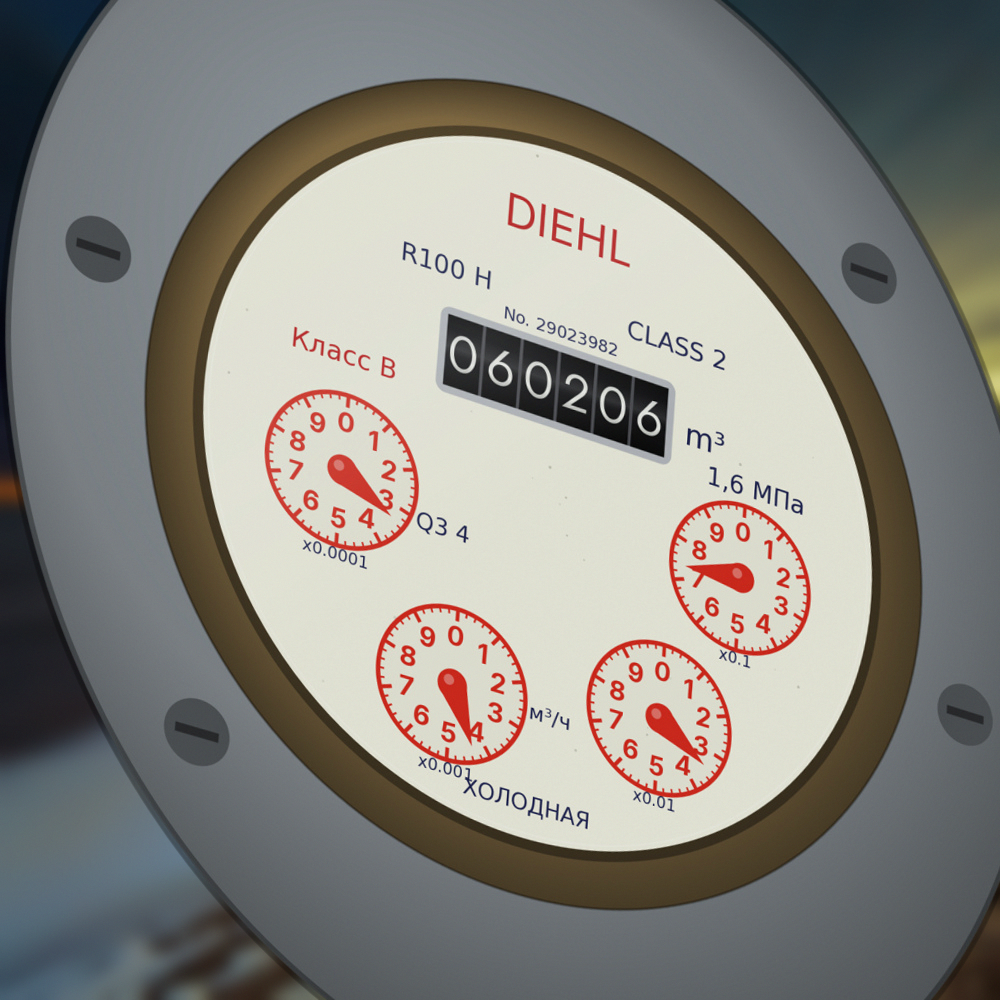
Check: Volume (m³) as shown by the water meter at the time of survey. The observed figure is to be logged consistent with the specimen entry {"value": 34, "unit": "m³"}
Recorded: {"value": 60206.7343, "unit": "m³"}
